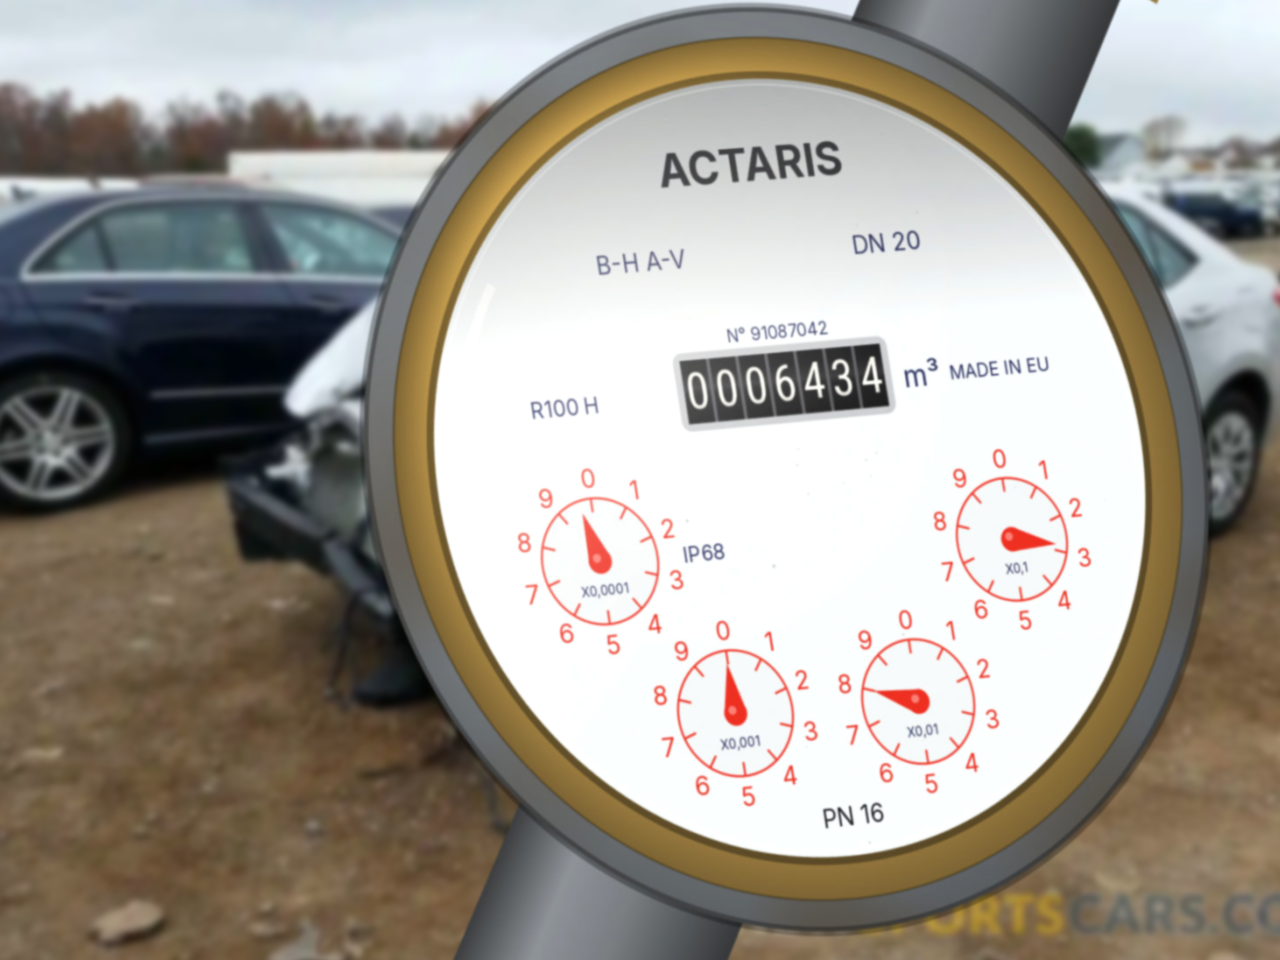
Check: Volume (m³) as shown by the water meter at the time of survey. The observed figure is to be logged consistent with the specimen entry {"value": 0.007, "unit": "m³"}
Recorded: {"value": 6434.2799, "unit": "m³"}
